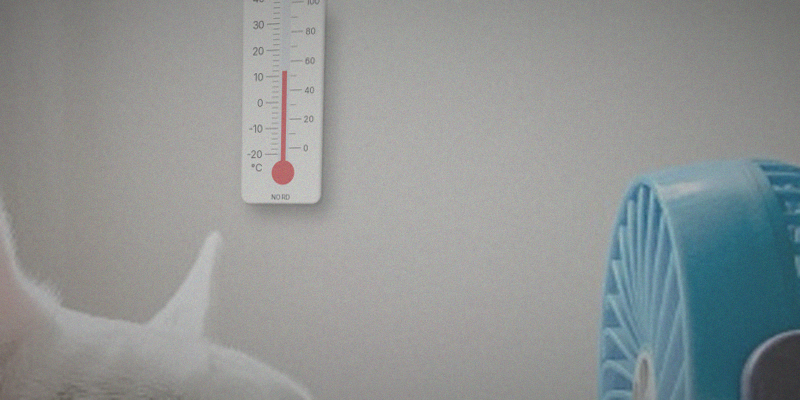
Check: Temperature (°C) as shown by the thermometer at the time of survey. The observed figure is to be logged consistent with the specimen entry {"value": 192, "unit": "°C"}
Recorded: {"value": 12, "unit": "°C"}
